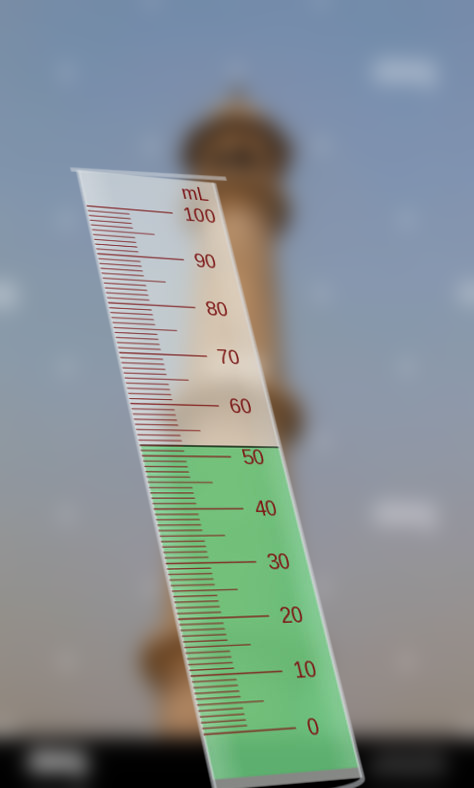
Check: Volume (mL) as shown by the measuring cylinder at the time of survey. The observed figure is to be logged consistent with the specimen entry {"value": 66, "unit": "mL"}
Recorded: {"value": 52, "unit": "mL"}
